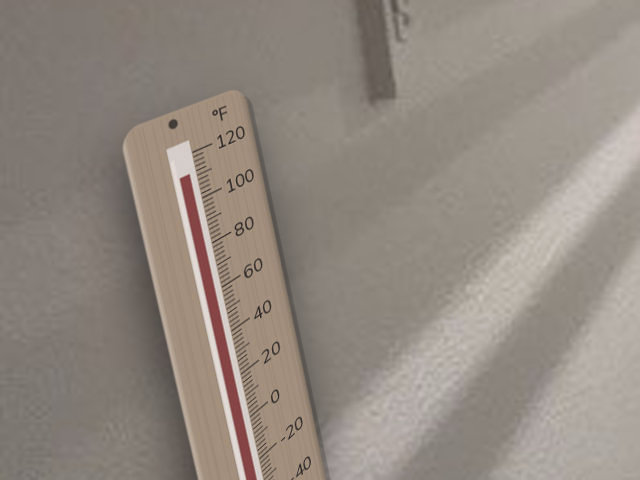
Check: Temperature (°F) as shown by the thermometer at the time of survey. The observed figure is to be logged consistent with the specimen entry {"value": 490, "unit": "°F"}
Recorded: {"value": 112, "unit": "°F"}
